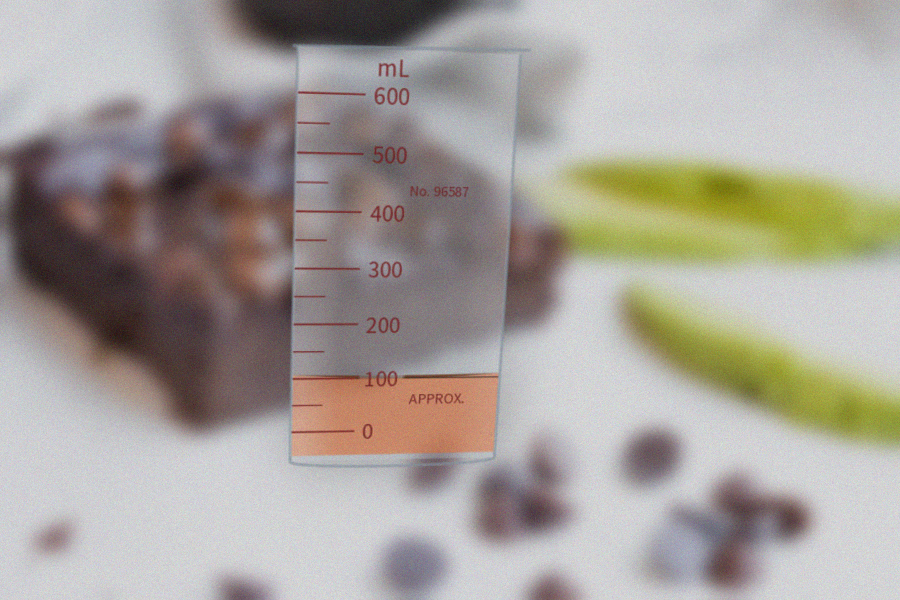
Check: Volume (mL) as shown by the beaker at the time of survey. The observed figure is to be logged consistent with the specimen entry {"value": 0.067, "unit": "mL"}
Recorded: {"value": 100, "unit": "mL"}
